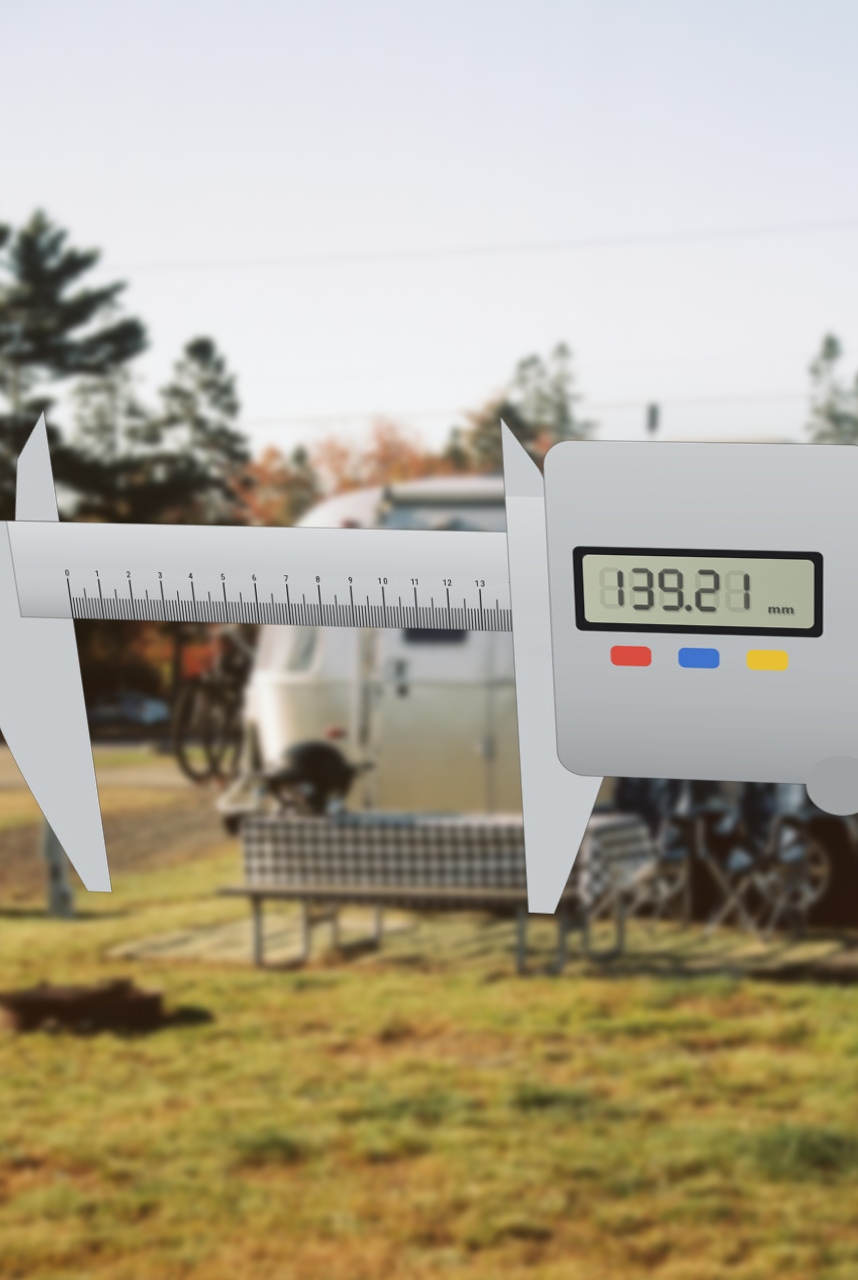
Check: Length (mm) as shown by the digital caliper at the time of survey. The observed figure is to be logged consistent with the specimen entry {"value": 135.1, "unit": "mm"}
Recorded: {"value": 139.21, "unit": "mm"}
